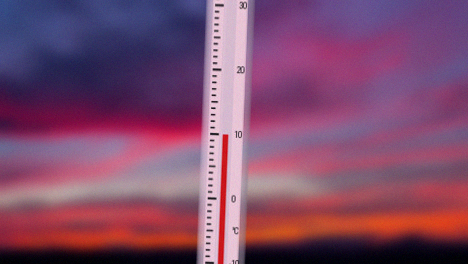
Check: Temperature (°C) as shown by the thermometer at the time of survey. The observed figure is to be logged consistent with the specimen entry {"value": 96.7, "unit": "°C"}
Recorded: {"value": 10, "unit": "°C"}
